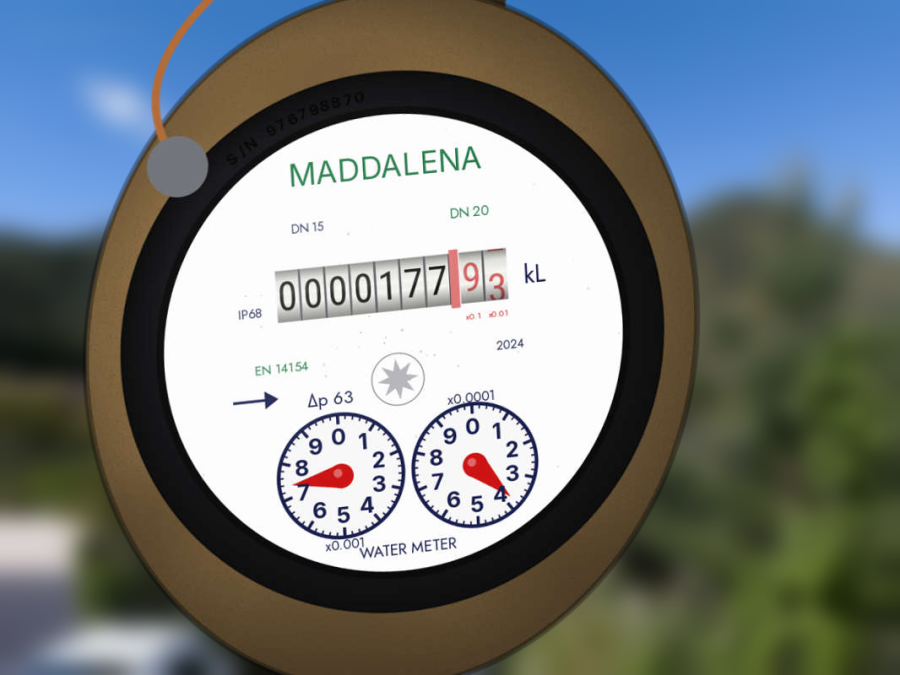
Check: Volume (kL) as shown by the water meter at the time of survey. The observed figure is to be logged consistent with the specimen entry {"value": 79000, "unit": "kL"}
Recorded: {"value": 177.9273, "unit": "kL"}
